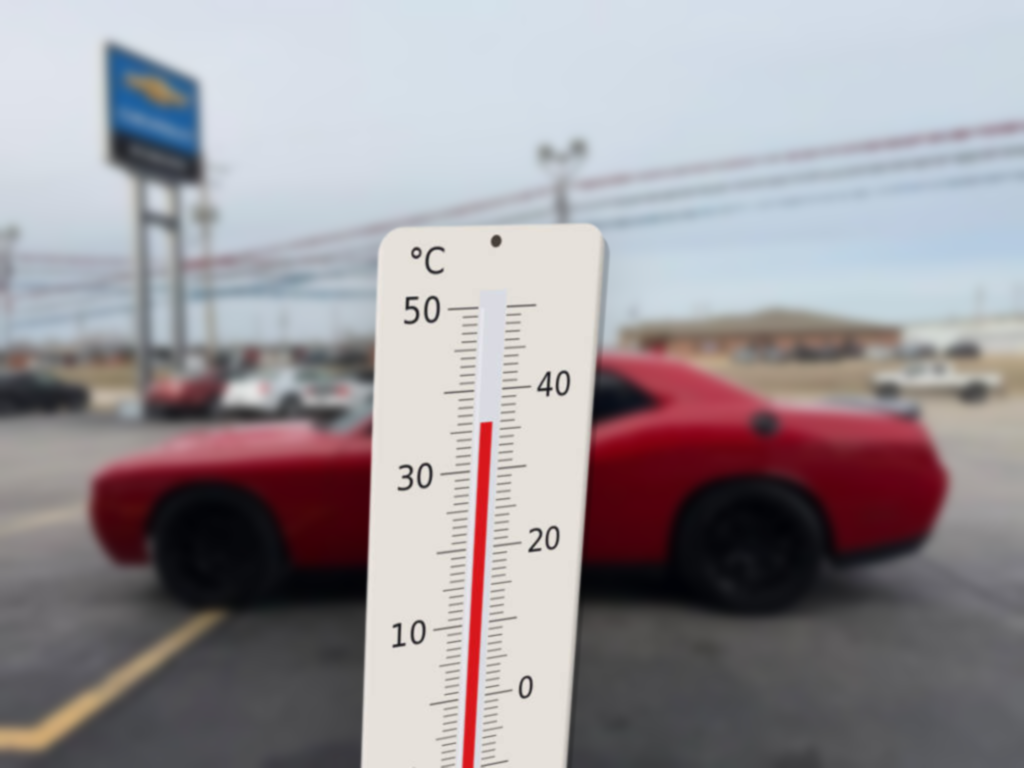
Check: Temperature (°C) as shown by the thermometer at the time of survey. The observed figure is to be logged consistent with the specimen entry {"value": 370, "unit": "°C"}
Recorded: {"value": 36, "unit": "°C"}
